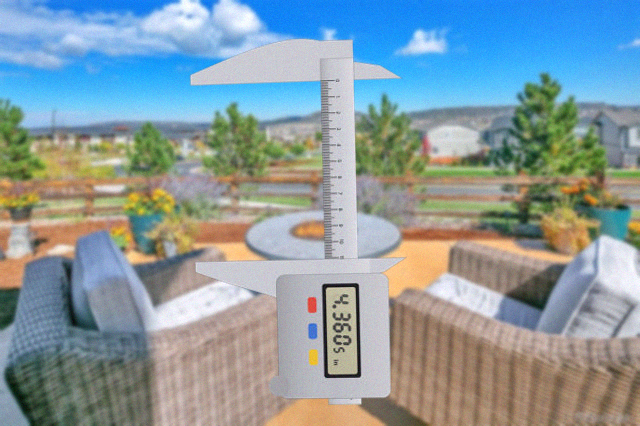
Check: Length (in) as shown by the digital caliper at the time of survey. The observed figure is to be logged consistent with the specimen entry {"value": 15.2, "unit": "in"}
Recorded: {"value": 4.3605, "unit": "in"}
